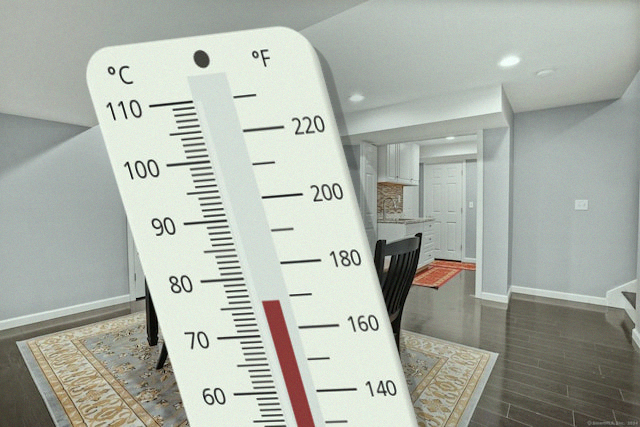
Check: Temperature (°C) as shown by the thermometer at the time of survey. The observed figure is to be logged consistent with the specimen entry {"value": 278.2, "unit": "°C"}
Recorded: {"value": 76, "unit": "°C"}
